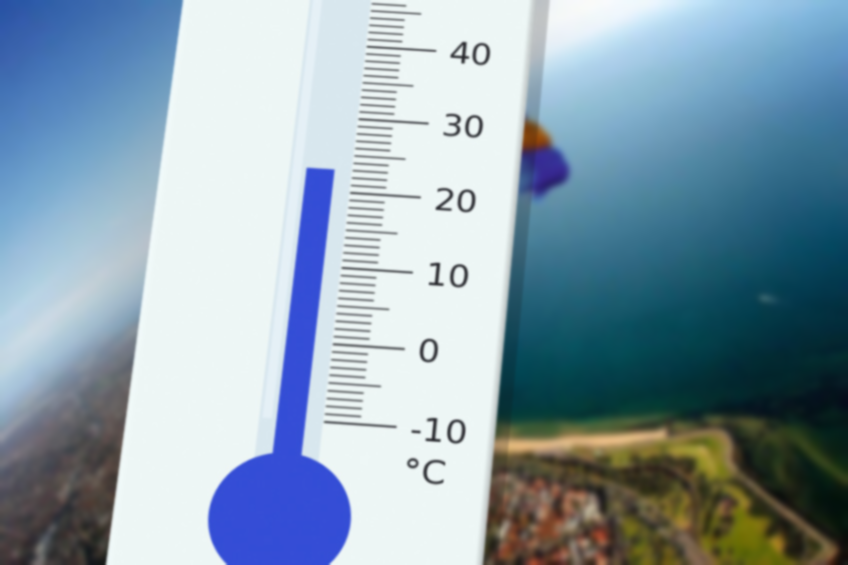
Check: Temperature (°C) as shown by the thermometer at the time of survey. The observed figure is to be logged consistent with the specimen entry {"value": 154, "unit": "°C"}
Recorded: {"value": 23, "unit": "°C"}
